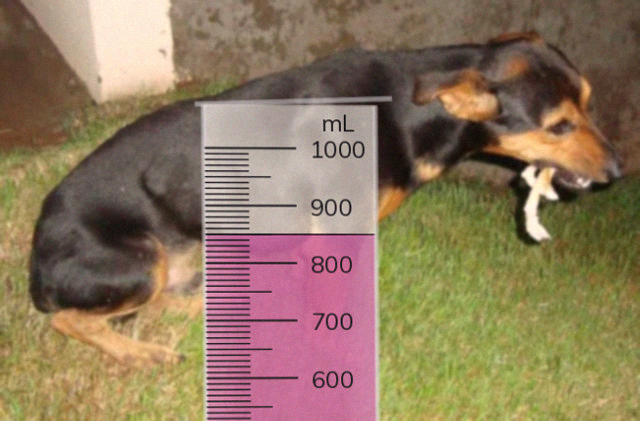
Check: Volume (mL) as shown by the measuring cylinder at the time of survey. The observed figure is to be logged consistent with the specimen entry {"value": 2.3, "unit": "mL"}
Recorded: {"value": 850, "unit": "mL"}
